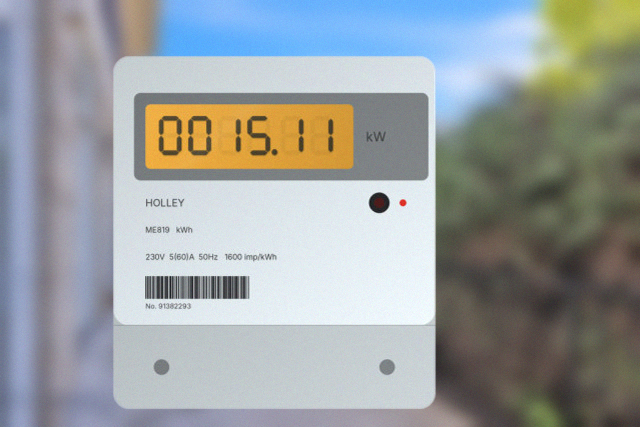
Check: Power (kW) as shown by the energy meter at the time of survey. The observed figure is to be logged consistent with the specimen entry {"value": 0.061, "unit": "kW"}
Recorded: {"value": 15.11, "unit": "kW"}
